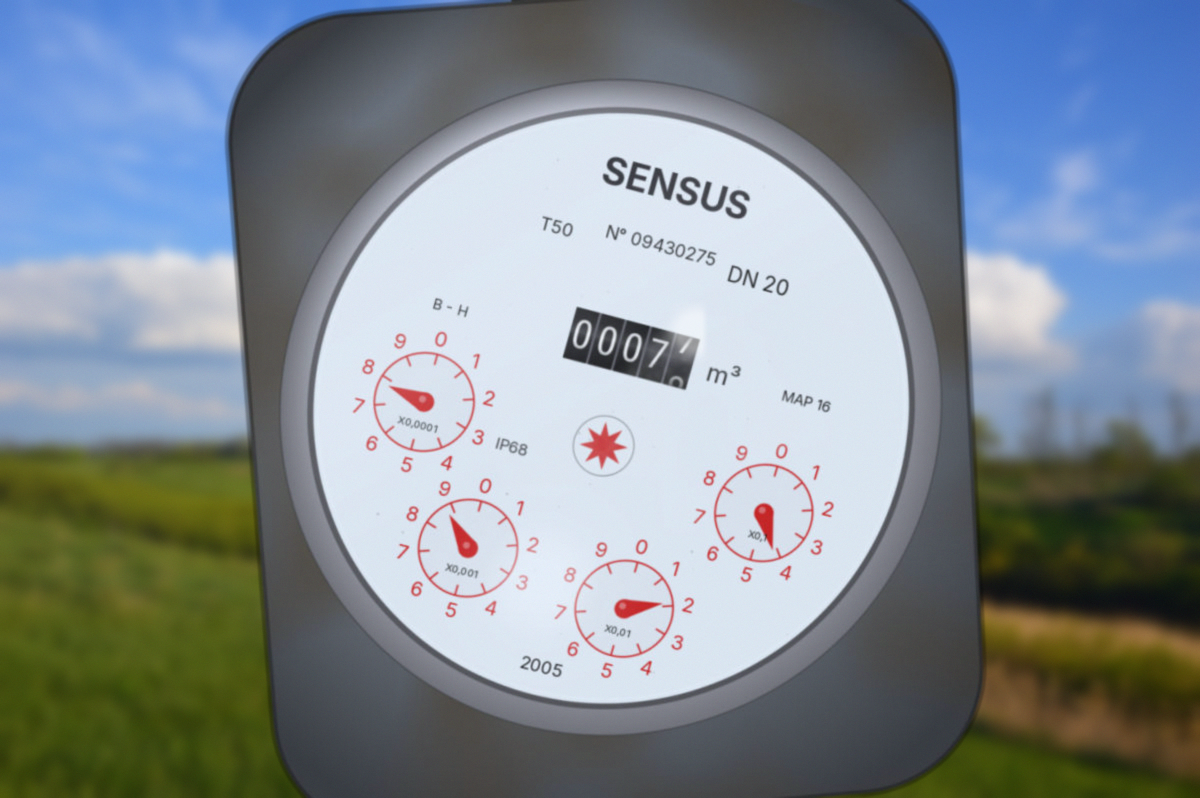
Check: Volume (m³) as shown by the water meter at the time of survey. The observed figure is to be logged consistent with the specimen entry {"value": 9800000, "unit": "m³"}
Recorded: {"value": 77.4187, "unit": "m³"}
